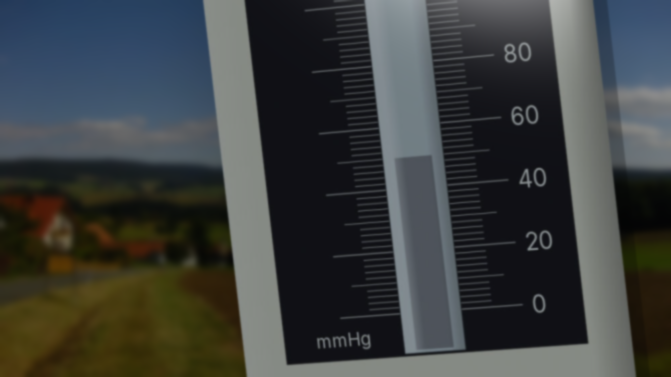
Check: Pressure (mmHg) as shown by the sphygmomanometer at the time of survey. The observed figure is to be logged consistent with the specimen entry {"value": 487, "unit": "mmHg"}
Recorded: {"value": 50, "unit": "mmHg"}
